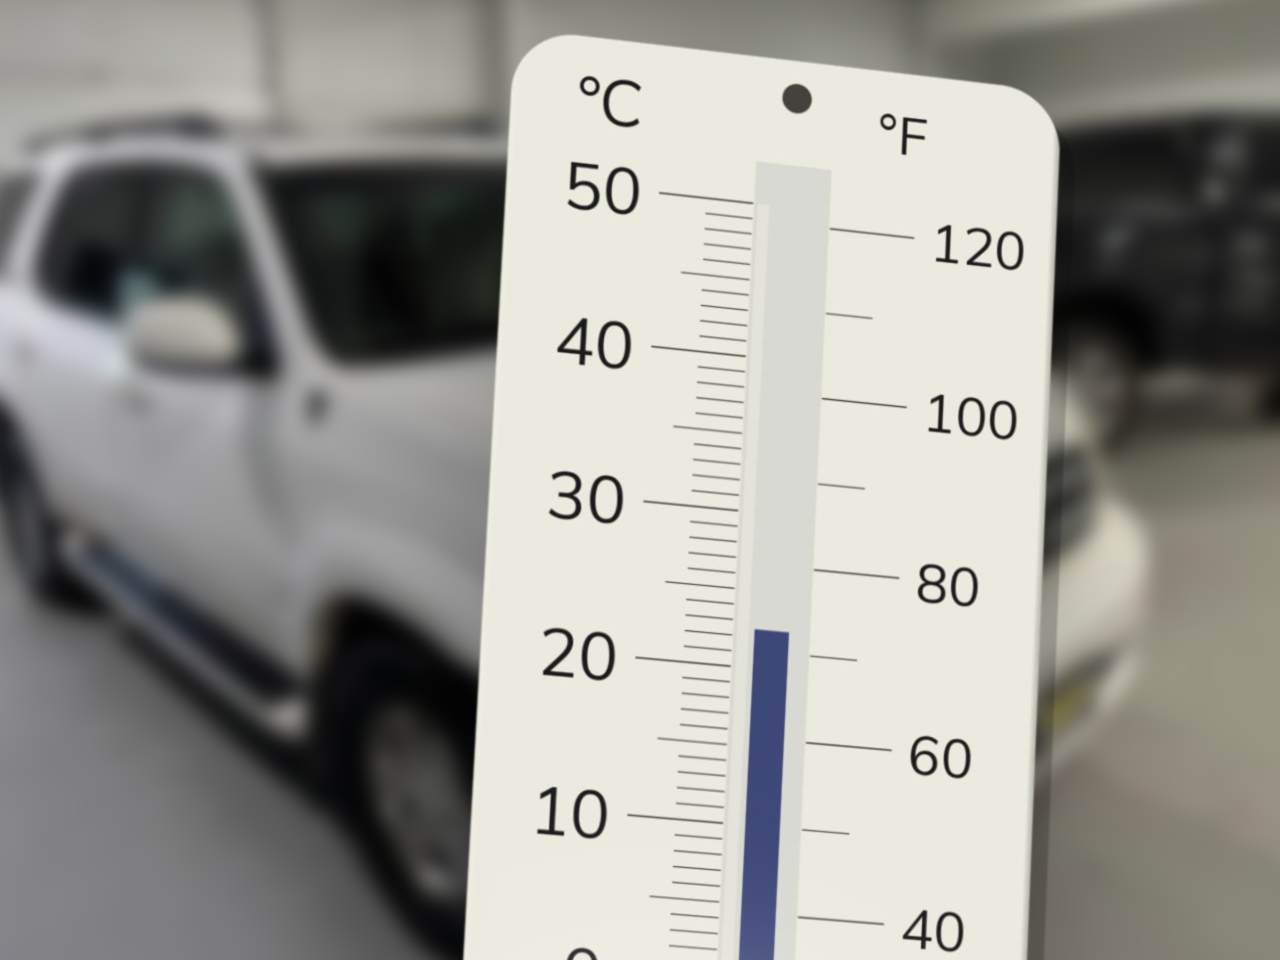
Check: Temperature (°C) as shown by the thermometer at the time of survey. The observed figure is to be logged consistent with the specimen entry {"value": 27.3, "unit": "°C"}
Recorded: {"value": 22.5, "unit": "°C"}
